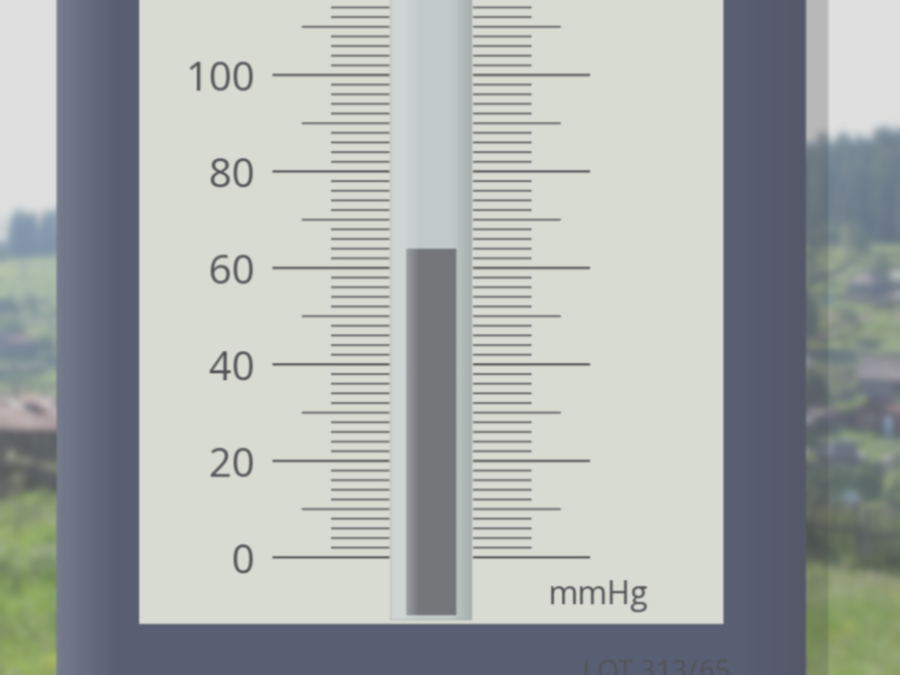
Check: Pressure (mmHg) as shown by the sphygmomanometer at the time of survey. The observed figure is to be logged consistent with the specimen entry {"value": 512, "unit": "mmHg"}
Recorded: {"value": 64, "unit": "mmHg"}
